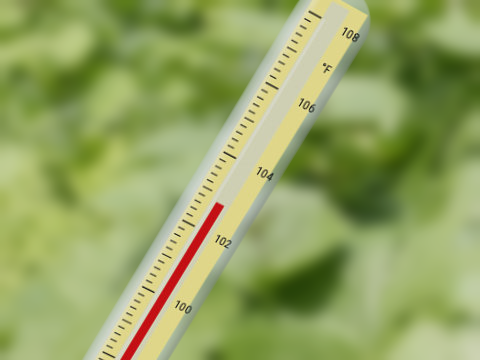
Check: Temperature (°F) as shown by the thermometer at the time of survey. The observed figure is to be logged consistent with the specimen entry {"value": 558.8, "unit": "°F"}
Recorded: {"value": 102.8, "unit": "°F"}
